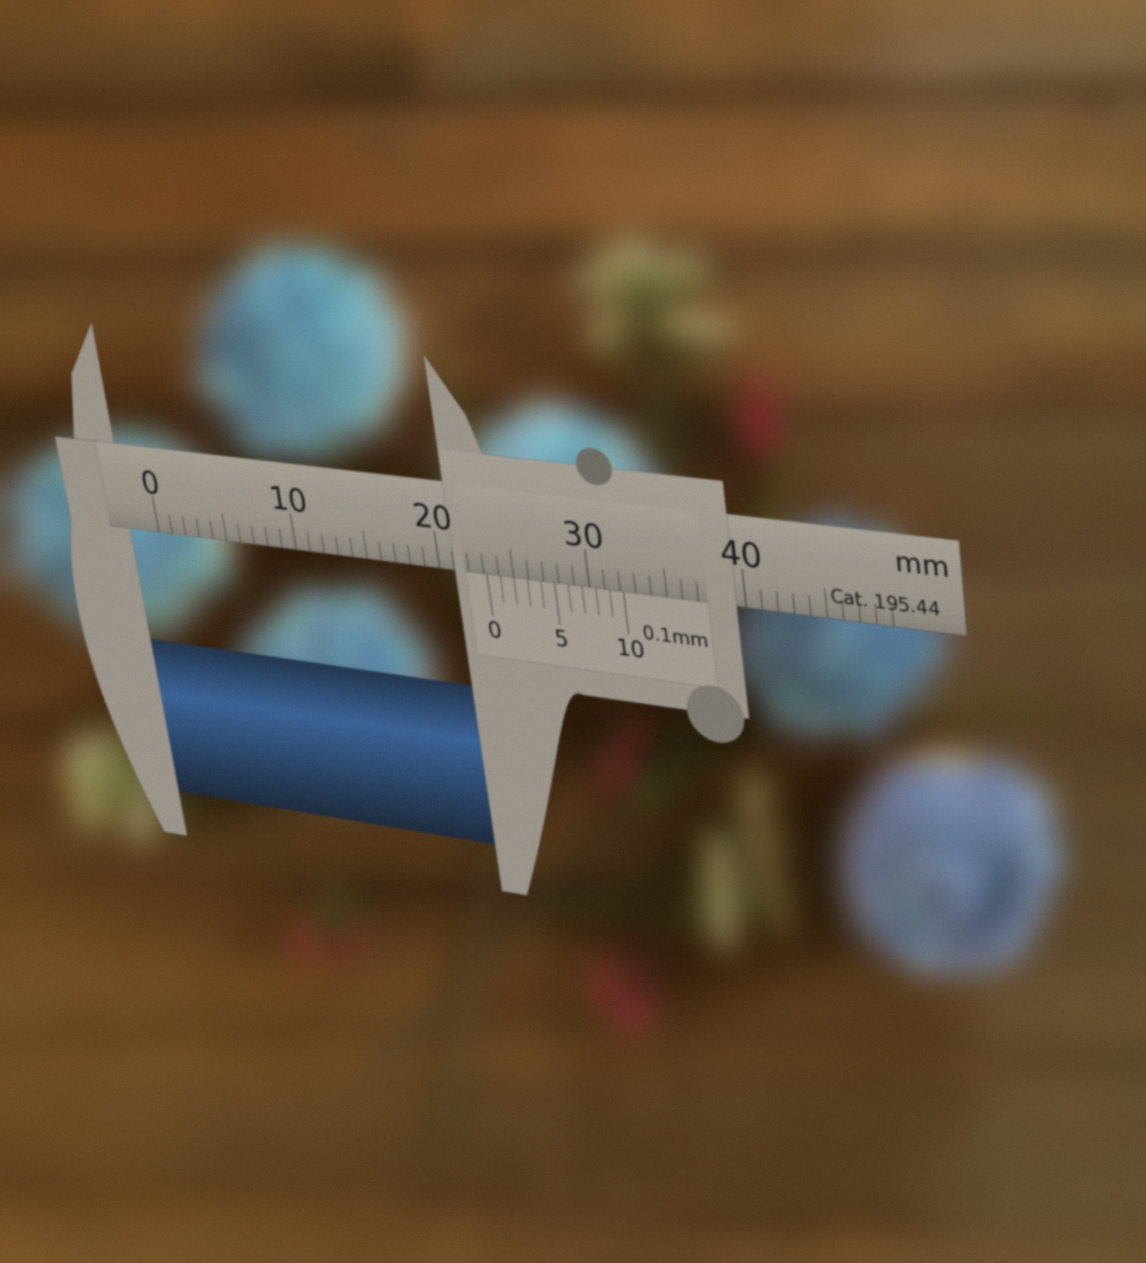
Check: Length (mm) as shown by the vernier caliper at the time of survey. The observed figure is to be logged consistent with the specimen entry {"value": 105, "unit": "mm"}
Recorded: {"value": 23.2, "unit": "mm"}
